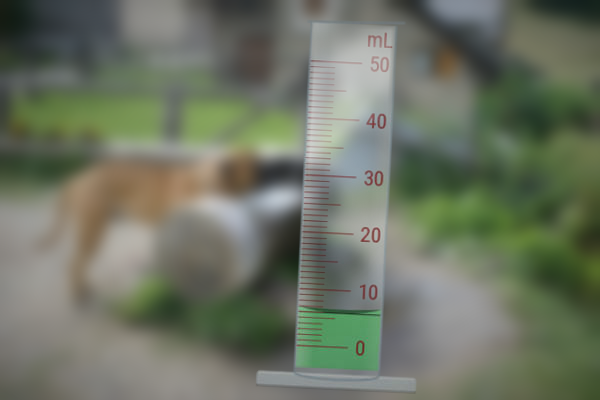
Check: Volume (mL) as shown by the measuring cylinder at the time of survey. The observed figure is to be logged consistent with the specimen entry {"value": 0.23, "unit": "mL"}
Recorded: {"value": 6, "unit": "mL"}
